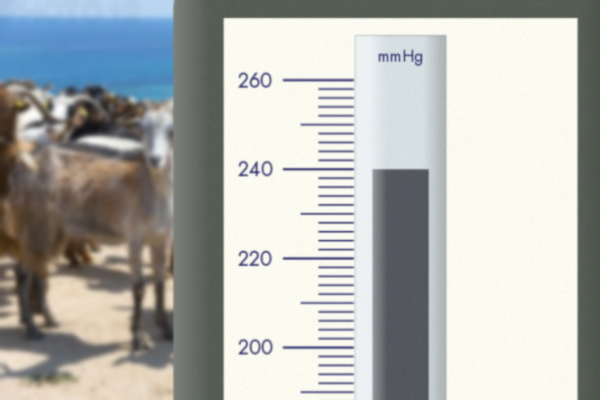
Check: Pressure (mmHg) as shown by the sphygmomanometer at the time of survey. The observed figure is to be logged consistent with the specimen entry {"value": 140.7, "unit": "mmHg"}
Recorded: {"value": 240, "unit": "mmHg"}
